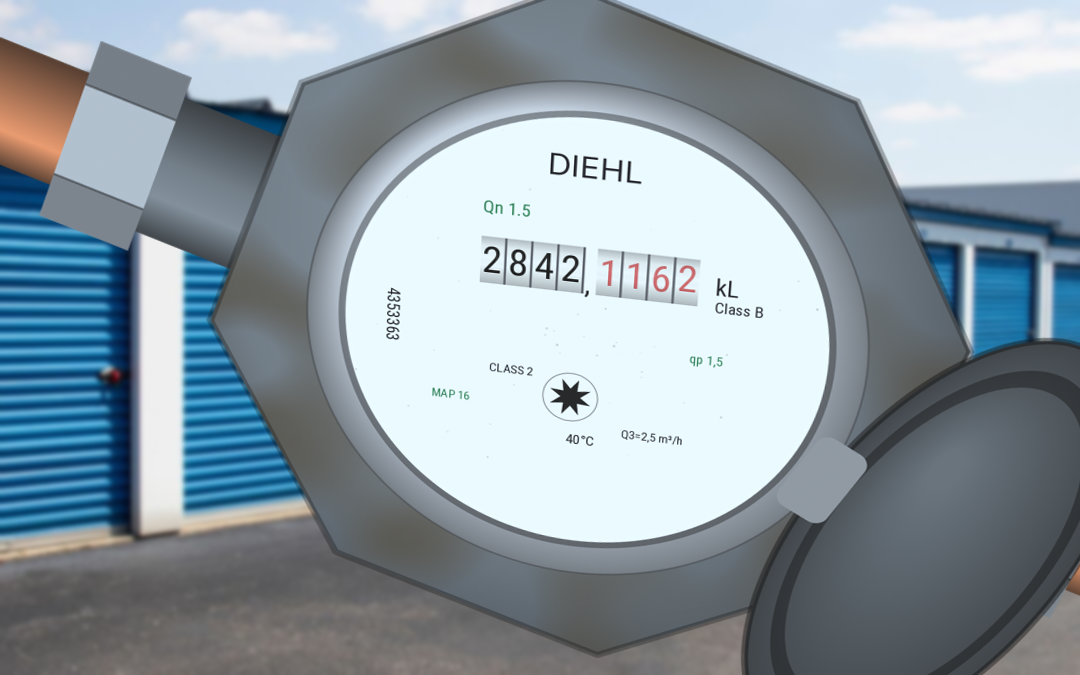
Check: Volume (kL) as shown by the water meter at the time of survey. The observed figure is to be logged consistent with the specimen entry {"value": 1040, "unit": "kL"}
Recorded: {"value": 2842.1162, "unit": "kL"}
